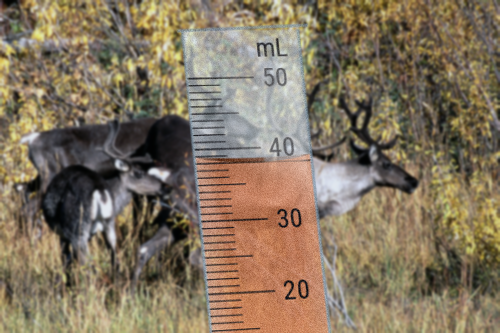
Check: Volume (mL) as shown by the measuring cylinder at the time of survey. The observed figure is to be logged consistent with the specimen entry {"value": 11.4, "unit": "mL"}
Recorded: {"value": 38, "unit": "mL"}
